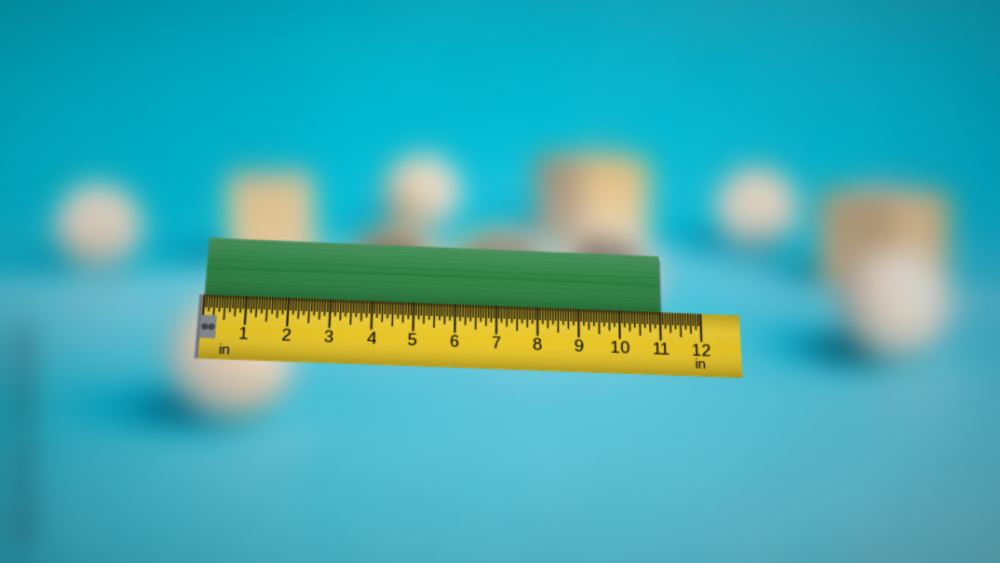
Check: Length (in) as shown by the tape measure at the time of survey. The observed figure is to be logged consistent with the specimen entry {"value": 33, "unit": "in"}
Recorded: {"value": 11, "unit": "in"}
